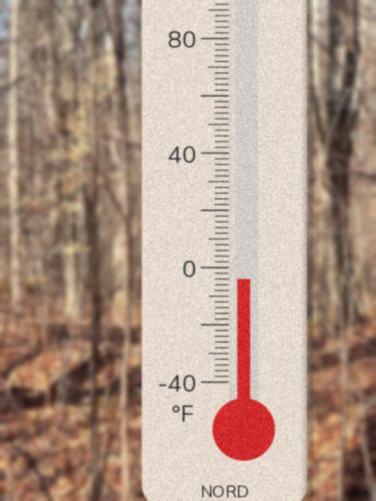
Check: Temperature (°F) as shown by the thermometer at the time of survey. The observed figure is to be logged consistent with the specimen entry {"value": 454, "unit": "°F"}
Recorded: {"value": -4, "unit": "°F"}
